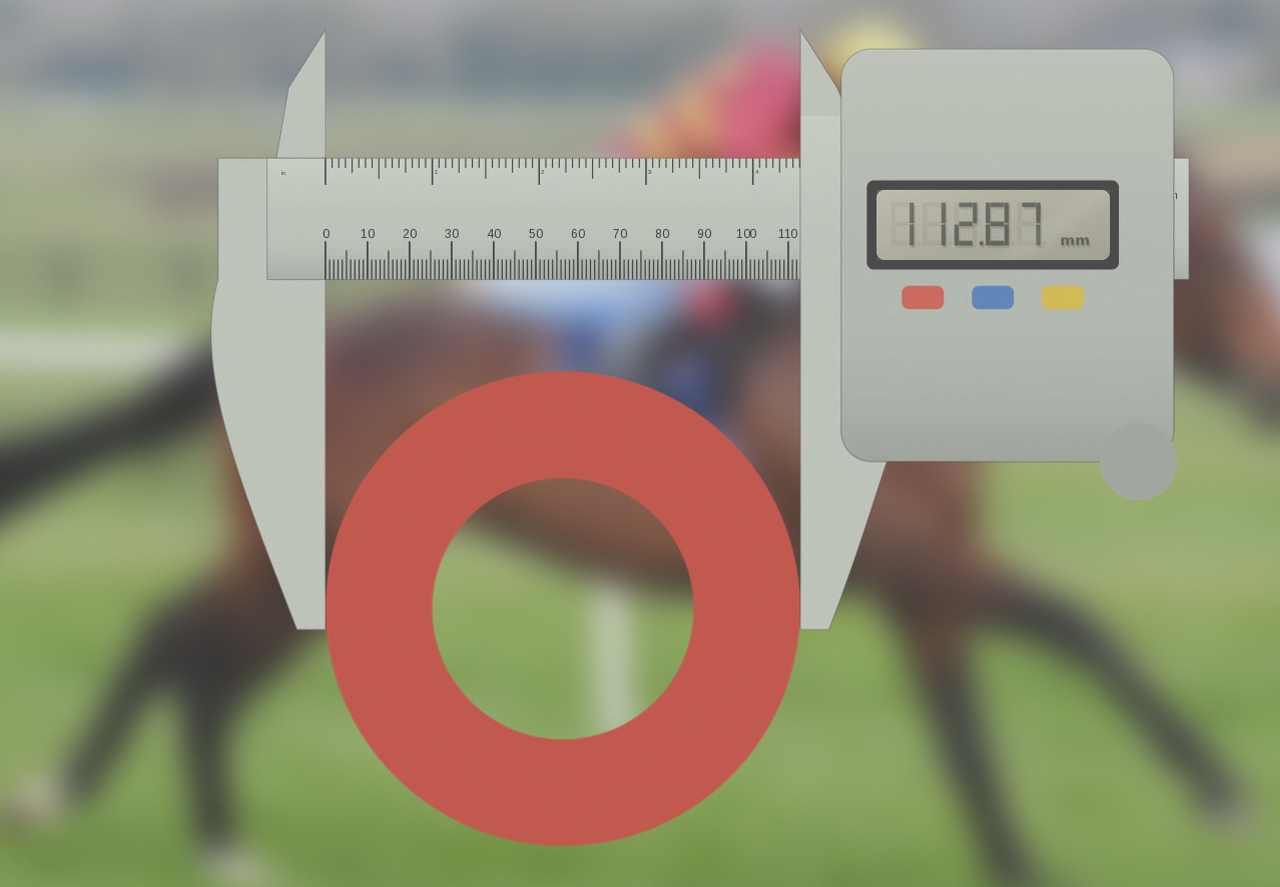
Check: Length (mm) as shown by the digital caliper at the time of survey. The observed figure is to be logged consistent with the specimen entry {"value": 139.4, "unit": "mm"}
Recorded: {"value": 112.87, "unit": "mm"}
